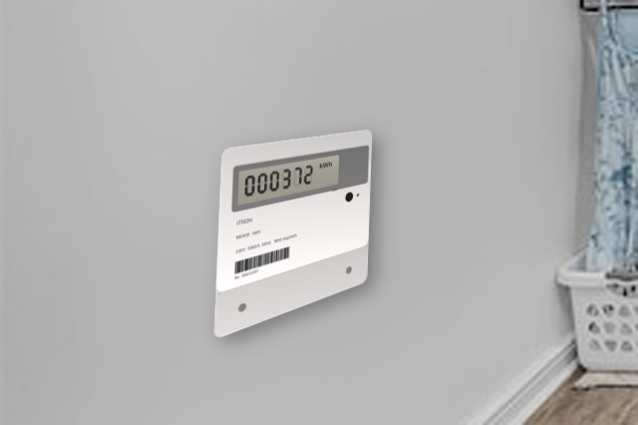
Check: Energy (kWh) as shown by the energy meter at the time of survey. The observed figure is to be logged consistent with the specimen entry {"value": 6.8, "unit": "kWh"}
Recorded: {"value": 372, "unit": "kWh"}
